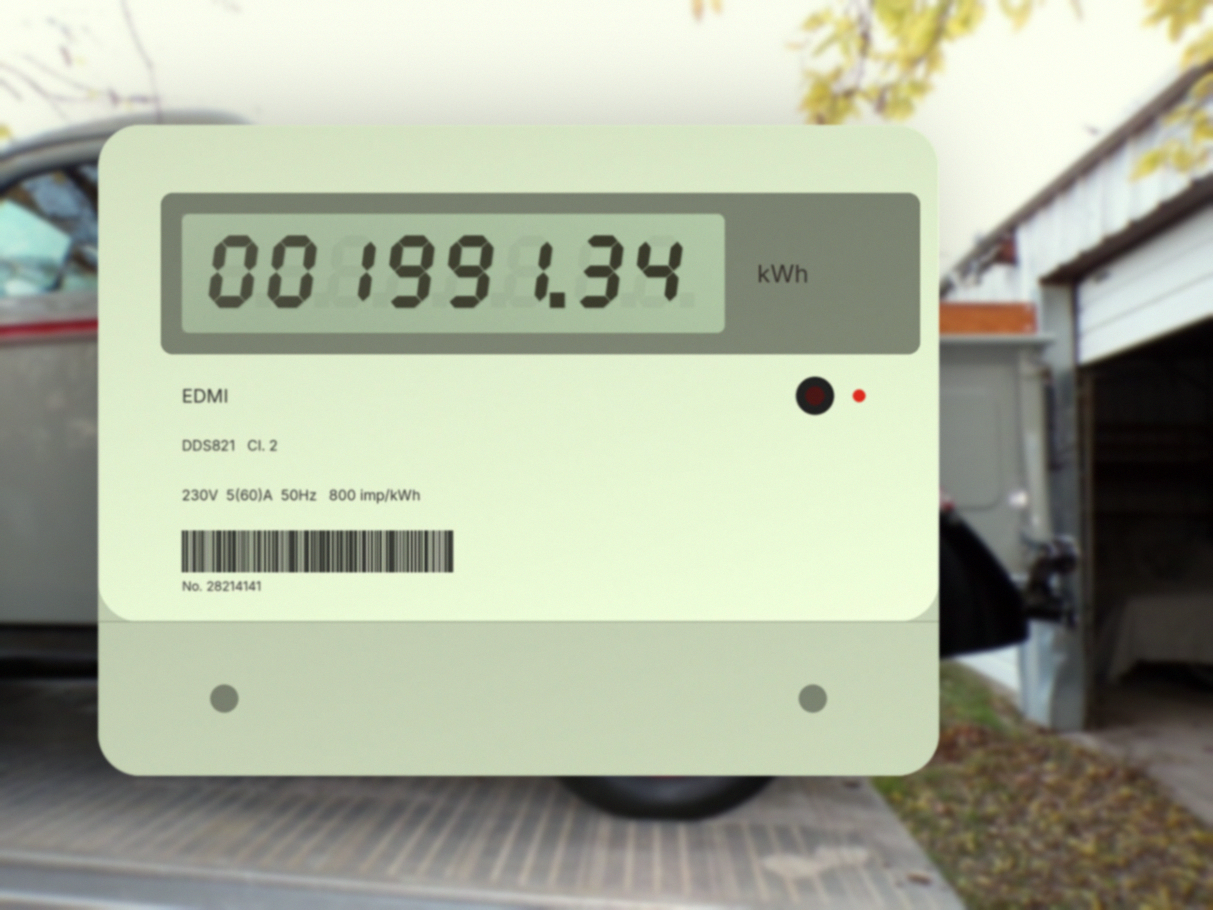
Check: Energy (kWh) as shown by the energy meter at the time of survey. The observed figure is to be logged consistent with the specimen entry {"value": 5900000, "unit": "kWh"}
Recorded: {"value": 1991.34, "unit": "kWh"}
